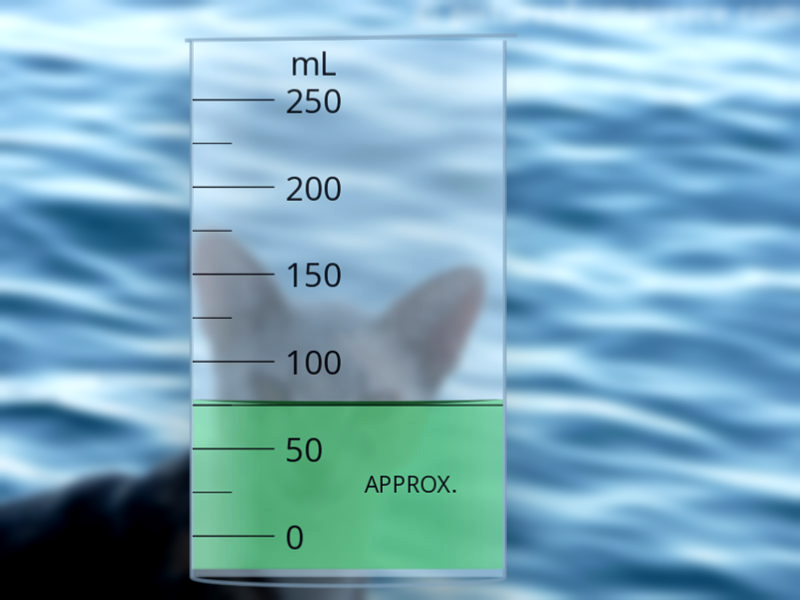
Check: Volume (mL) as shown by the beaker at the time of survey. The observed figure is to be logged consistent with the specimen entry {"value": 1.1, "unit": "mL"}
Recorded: {"value": 75, "unit": "mL"}
